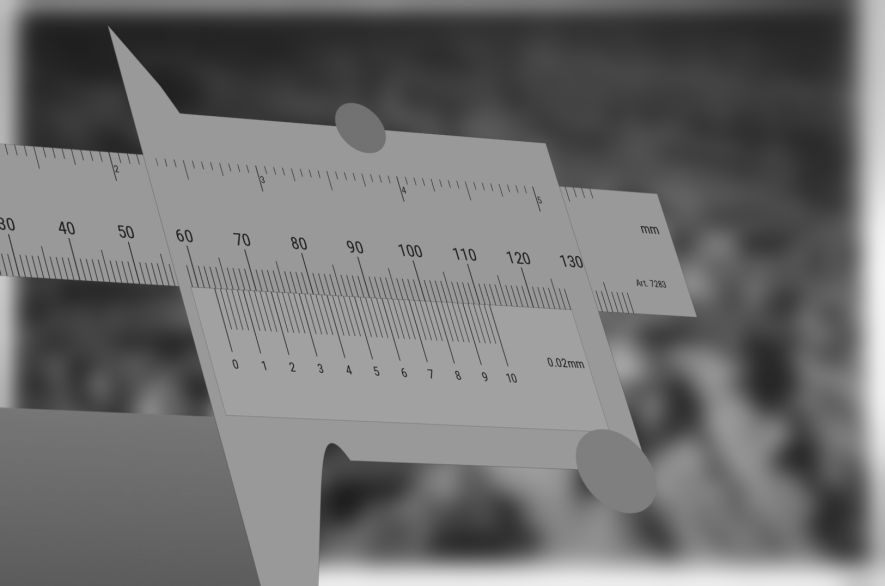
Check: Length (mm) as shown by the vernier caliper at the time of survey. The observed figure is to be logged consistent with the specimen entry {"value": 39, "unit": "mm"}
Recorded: {"value": 62.8, "unit": "mm"}
